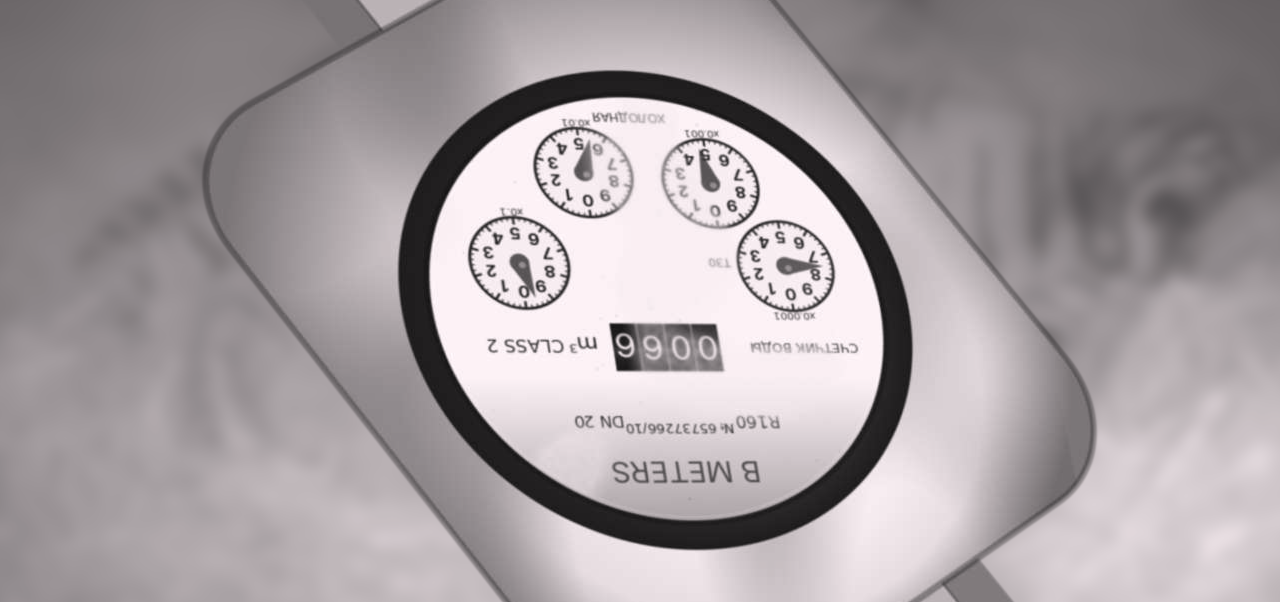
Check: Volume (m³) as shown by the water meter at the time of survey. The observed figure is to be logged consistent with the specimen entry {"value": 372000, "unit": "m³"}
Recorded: {"value": 65.9547, "unit": "m³"}
